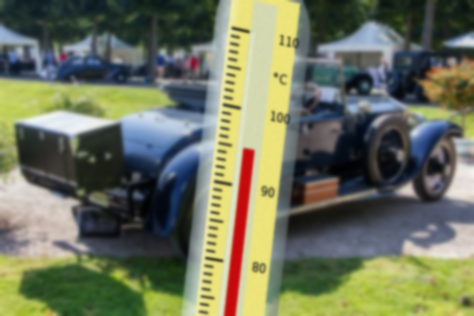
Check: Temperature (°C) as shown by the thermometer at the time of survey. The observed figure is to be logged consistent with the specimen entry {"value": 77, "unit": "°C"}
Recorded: {"value": 95, "unit": "°C"}
